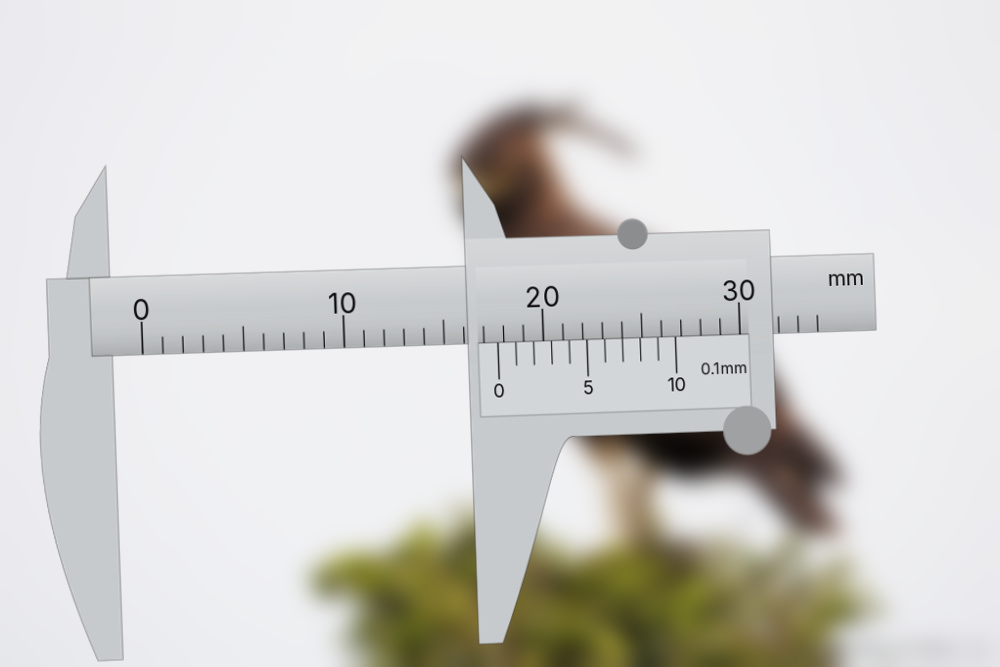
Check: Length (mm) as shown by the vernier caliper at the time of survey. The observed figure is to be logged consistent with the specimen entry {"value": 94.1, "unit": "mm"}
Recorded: {"value": 17.7, "unit": "mm"}
